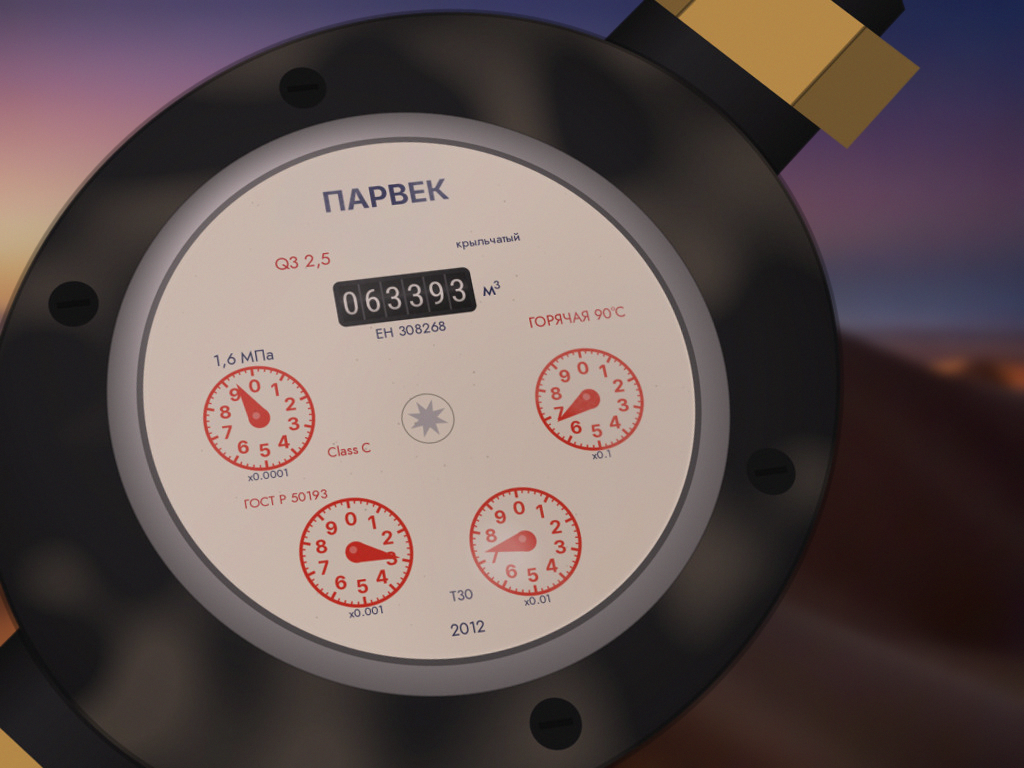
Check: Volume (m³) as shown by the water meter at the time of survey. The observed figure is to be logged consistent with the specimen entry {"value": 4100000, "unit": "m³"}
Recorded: {"value": 63393.6729, "unit": "m³"}
